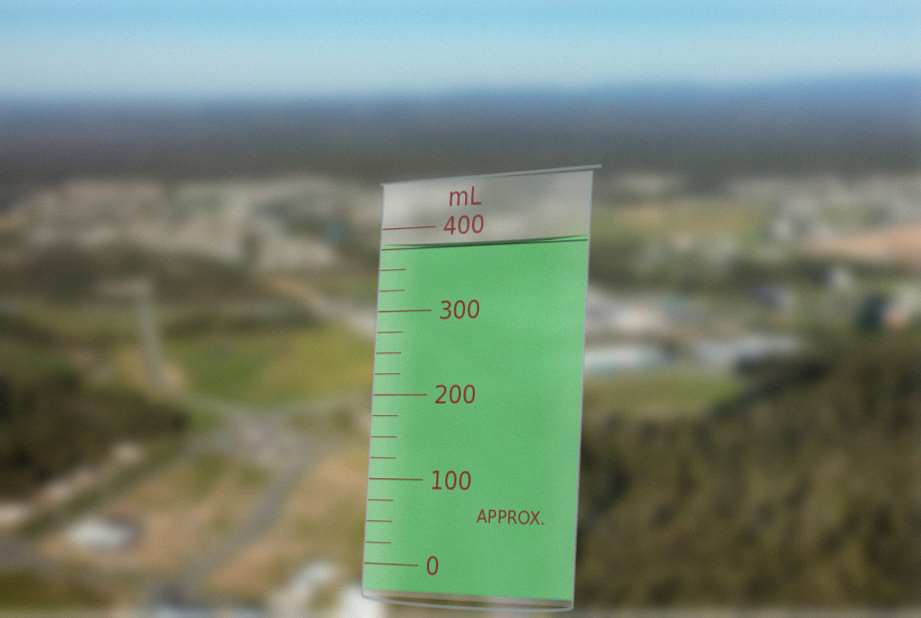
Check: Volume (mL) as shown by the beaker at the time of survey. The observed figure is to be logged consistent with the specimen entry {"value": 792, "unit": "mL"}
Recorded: {"value": 375, "unit": "mL"}
